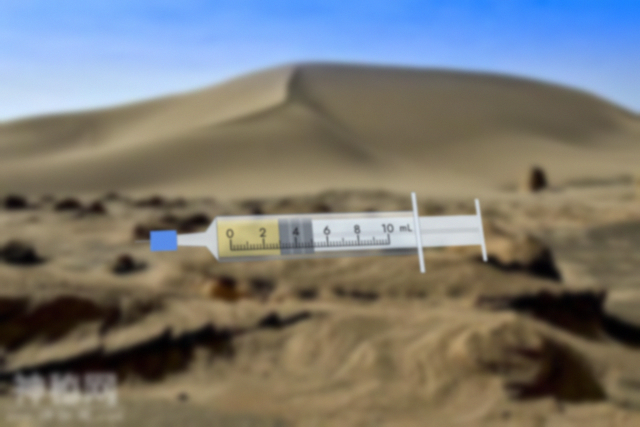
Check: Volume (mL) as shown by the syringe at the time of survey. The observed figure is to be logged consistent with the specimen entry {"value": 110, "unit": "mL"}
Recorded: {"value": 3, "unit": "mL"}
